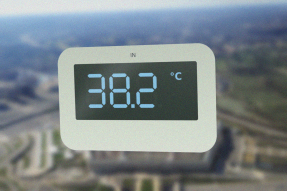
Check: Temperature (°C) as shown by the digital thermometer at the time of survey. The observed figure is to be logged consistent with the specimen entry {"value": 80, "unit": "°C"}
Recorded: {"value": 38.2, "unit": "°C"}
